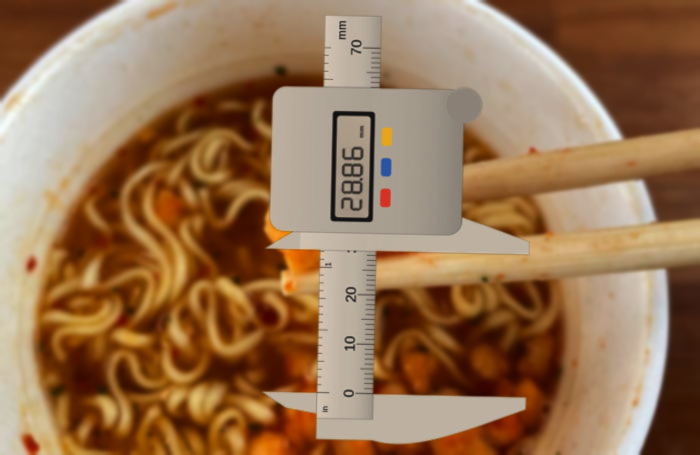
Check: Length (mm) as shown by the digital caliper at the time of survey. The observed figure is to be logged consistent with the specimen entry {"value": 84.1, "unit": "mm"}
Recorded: {"value": 28.86, "unit": "mm"}
